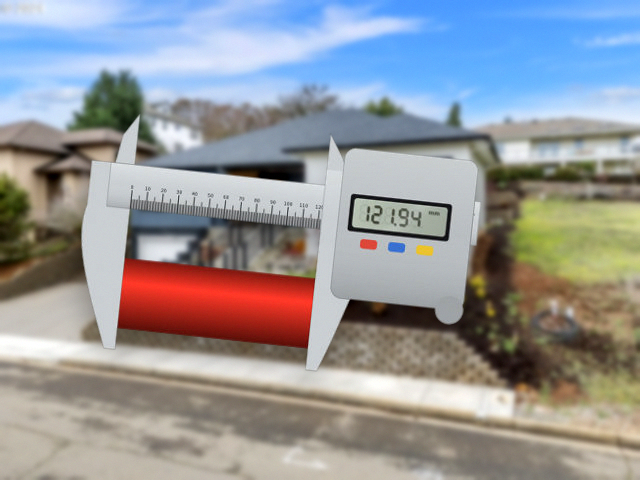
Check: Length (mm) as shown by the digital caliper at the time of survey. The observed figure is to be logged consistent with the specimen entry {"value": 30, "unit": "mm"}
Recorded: {"value": 121.94, "unit": "mm"}
